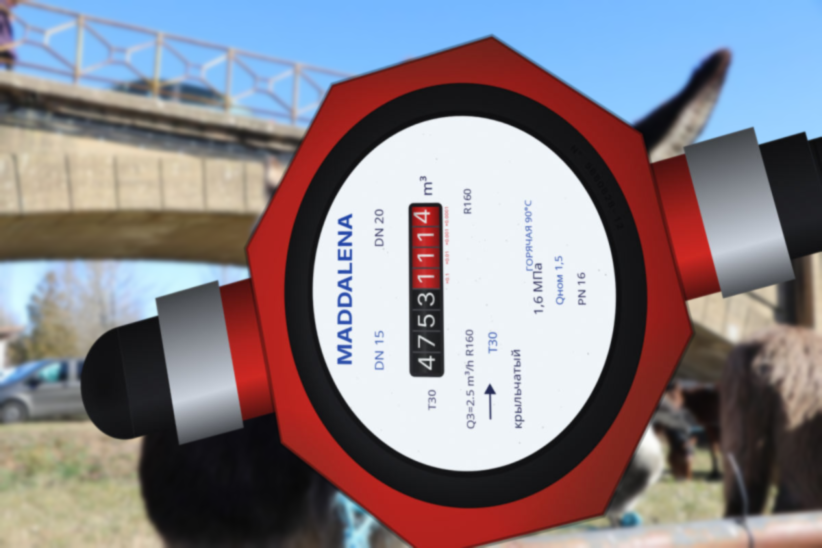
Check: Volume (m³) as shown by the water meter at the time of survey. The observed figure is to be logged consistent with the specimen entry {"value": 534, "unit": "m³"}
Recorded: {"value": 4753.1114, "unit": "m³"}
